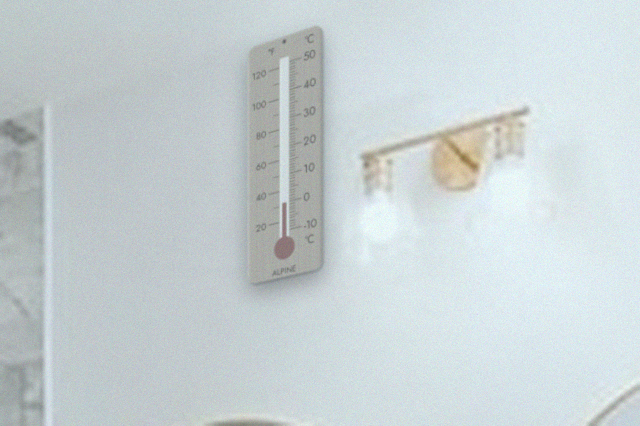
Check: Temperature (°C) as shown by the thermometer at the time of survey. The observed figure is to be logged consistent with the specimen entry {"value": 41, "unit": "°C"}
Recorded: {"value": 0, "unit": "°C"}
